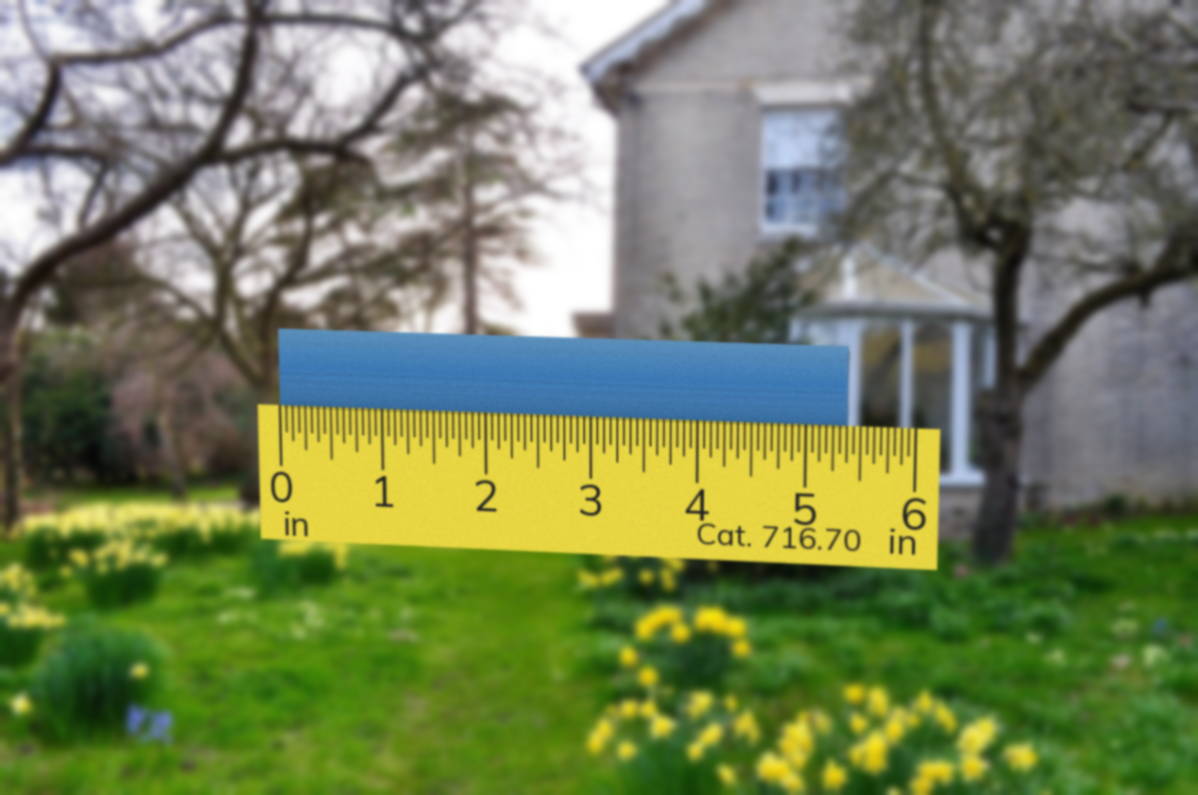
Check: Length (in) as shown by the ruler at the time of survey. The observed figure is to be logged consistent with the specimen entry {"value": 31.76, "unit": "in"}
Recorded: {"value": 5.375, "unit": "in"}
